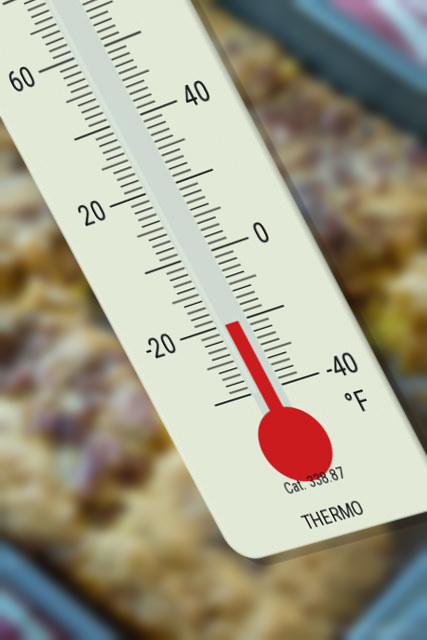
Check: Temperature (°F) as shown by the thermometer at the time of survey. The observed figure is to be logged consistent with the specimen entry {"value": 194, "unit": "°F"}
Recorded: {"value": -20, "unit": "°F"}
